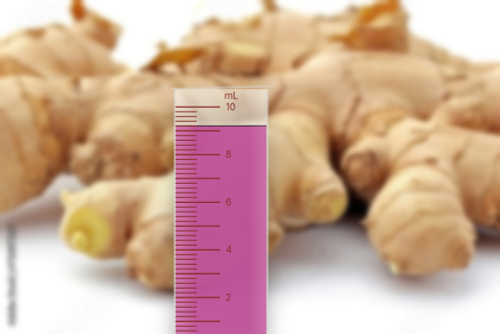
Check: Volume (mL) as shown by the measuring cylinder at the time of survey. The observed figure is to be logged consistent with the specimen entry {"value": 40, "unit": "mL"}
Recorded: {"value": 9.2, "unit": "mL"}
